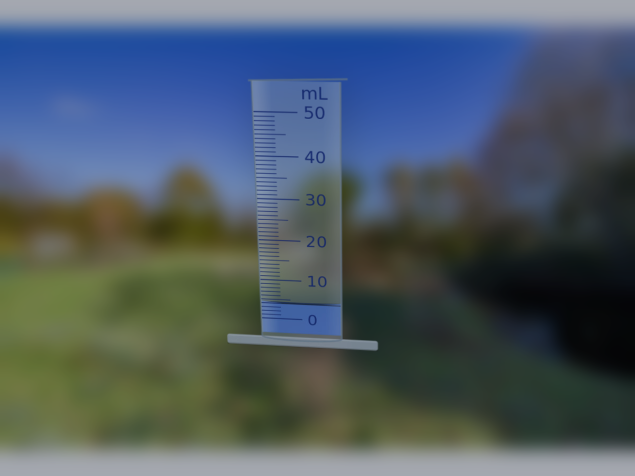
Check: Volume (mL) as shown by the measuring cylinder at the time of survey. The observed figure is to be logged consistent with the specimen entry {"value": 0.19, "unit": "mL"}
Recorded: {"value": 4, "unit": "mL"}
